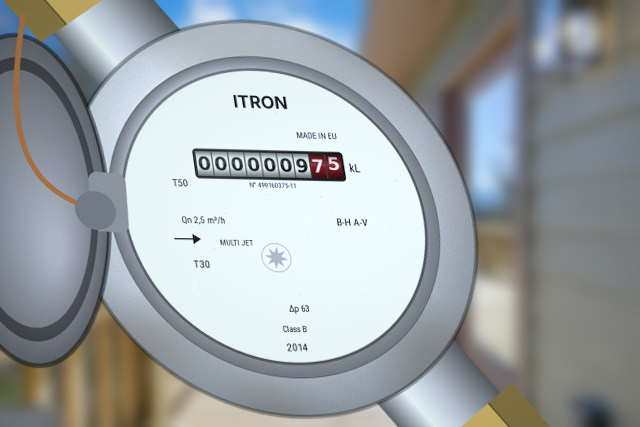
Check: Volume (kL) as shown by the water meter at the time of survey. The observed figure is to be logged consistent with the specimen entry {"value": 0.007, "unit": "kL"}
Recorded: {"value": 9.75, "unit": "kL"}
